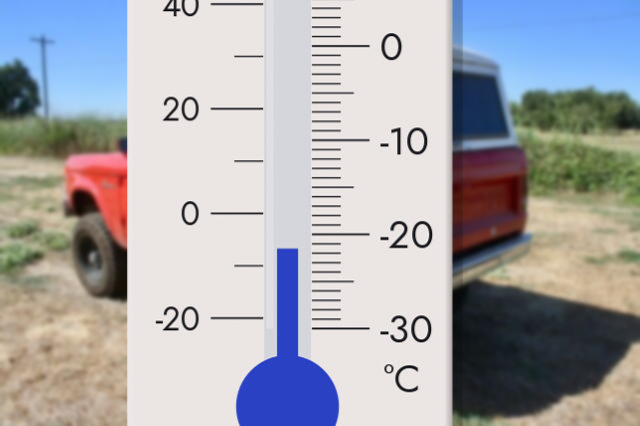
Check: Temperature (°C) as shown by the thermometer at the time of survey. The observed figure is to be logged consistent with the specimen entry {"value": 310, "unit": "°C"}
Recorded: {"value": -21.5, "unit": "°C"}
